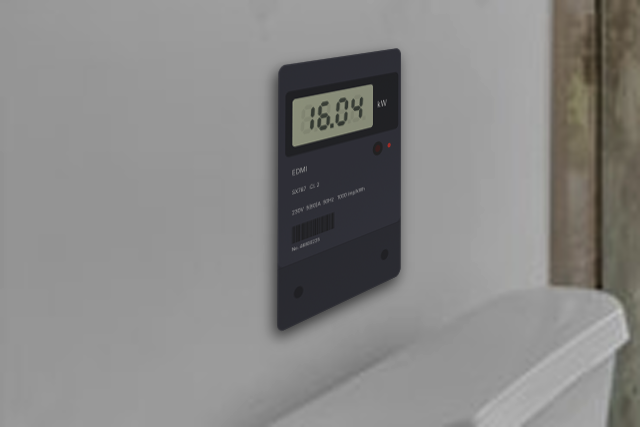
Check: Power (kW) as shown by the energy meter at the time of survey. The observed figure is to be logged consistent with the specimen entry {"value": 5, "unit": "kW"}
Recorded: {"value": 16.04, "unit": "kW"}
